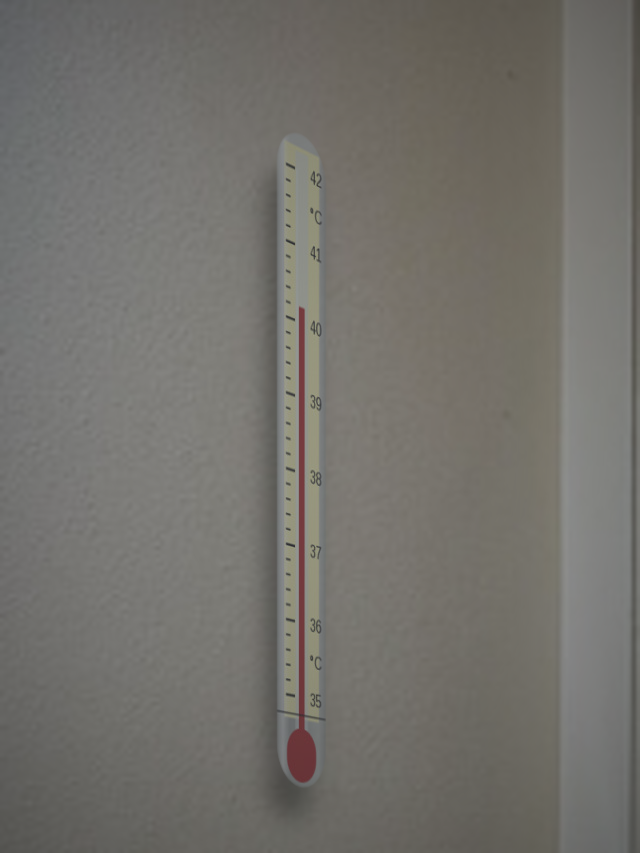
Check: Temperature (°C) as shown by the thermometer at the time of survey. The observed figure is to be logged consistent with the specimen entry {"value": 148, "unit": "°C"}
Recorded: {"value": 40.2, "unit": "°C"}
